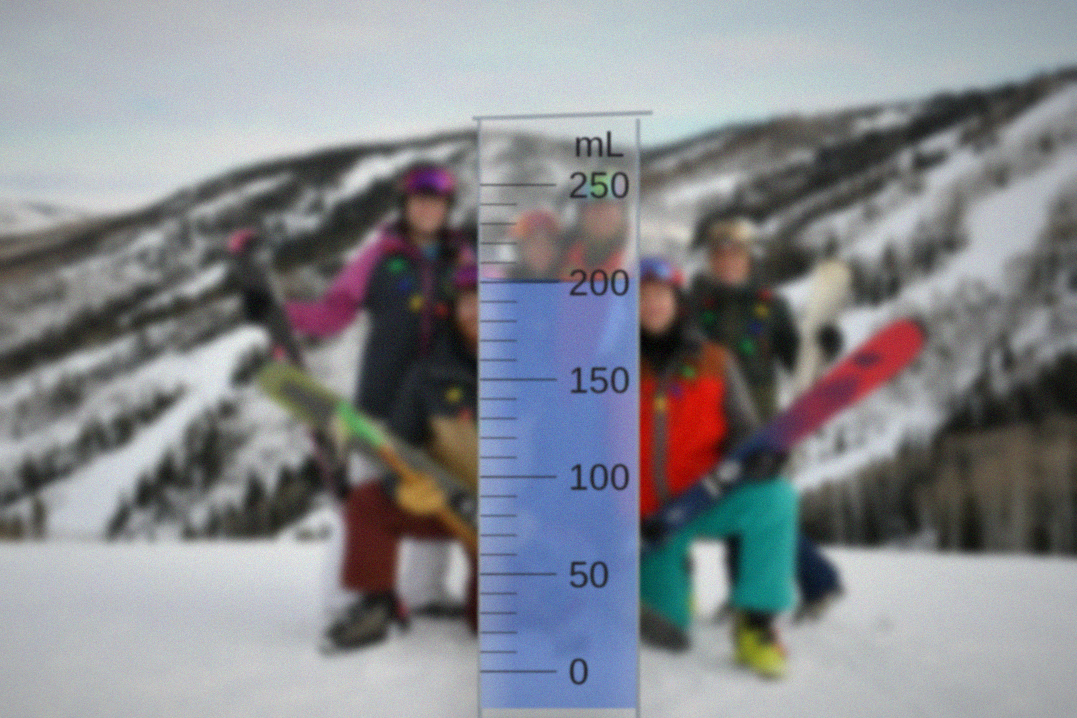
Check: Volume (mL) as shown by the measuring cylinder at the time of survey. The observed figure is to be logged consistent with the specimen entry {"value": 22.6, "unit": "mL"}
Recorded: {"value": 200, "unit": "mL"}
